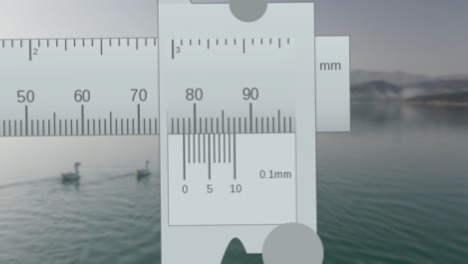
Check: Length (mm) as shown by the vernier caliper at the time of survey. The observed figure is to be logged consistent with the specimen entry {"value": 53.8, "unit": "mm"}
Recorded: {"value": 78.0, "unit": "mm"}
